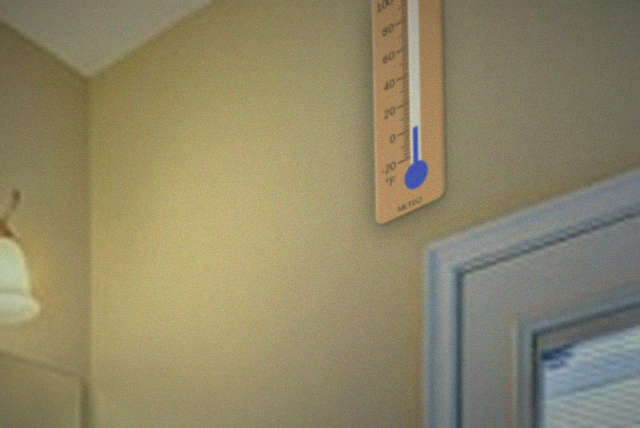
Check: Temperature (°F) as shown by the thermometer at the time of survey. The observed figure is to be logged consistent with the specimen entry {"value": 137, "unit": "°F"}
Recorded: {"value": 0, "unit": "°F"}
